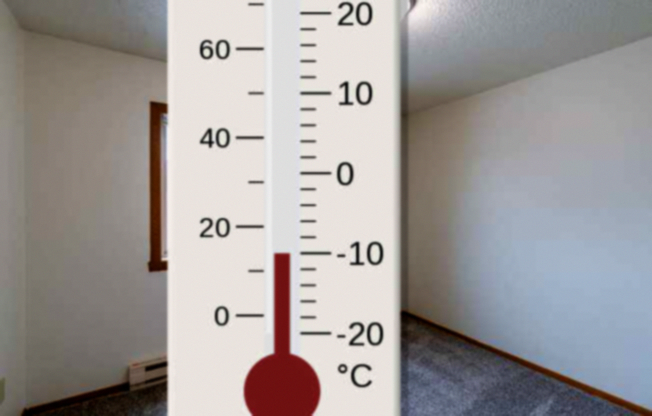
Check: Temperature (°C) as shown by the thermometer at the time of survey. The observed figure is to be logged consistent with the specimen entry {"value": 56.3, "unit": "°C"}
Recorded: {"value": -10, "unit": "°C"}
